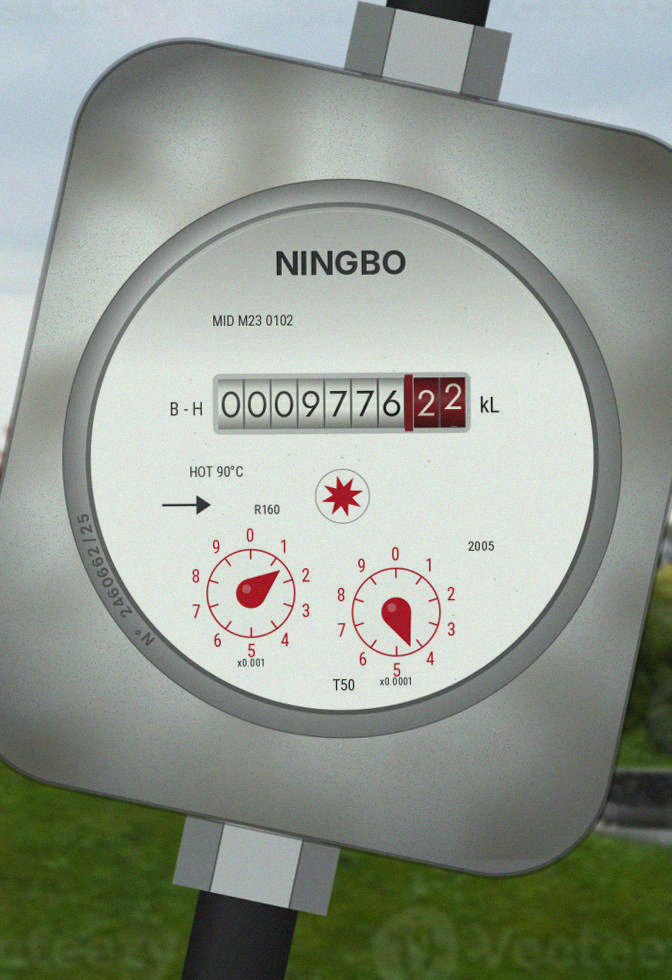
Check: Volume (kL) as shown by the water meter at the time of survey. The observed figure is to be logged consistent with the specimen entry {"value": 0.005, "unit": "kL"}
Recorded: {"value": 9776.2214, "unit": "kL"}
